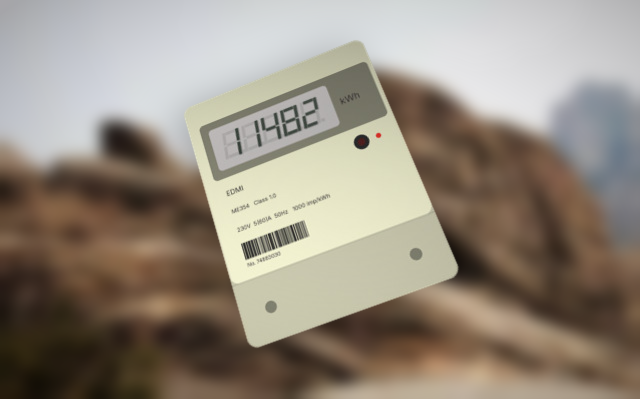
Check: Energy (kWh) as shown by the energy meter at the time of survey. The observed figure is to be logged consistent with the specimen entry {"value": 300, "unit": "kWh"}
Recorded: {"value": 11482, "unit": "kWh"}
